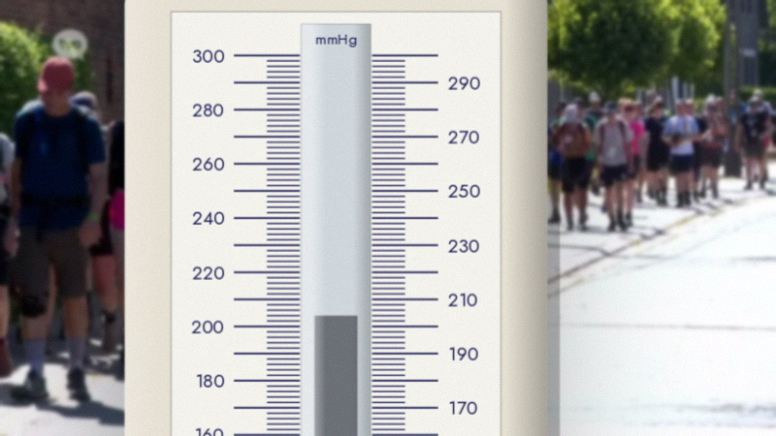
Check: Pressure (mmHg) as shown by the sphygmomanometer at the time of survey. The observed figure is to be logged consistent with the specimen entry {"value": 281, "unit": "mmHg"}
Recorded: {"value": 204, "unit": "mmHg"}
